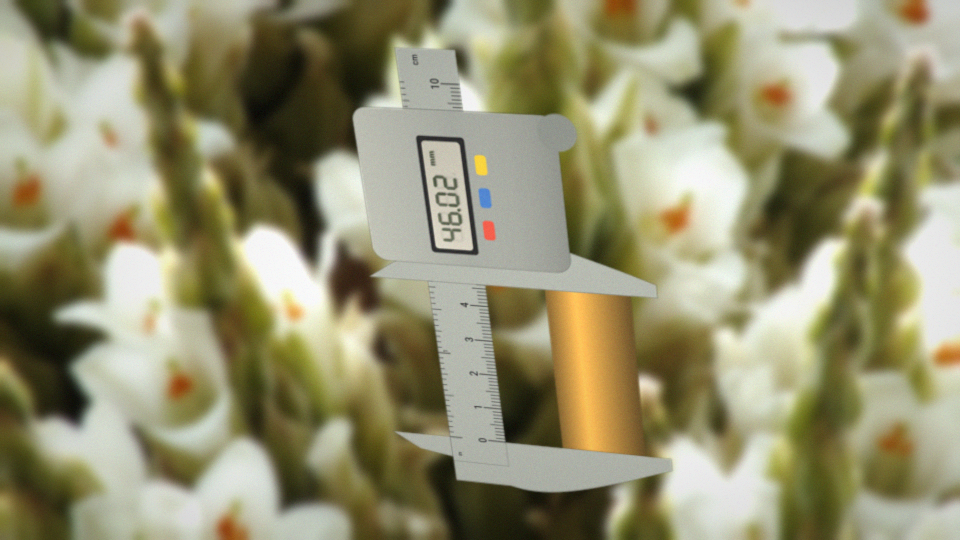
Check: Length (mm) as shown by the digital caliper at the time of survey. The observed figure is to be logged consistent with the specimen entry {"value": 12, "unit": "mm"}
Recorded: {"value": 46.02, "unit": "mm"}
